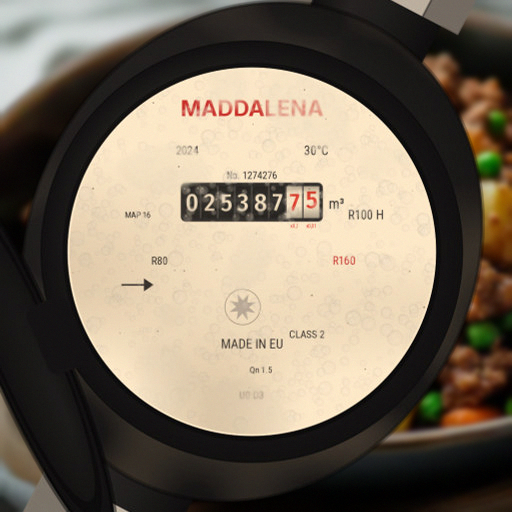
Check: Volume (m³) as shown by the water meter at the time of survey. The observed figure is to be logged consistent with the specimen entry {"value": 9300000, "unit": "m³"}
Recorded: {"value": 25387.75, "unit": "m³"}
